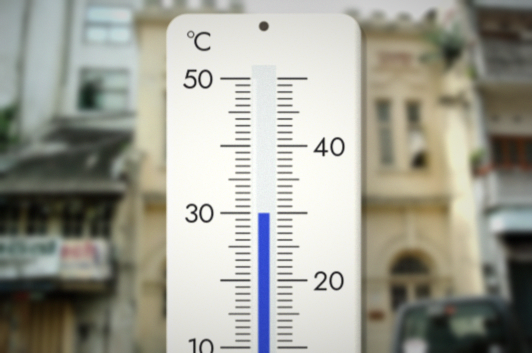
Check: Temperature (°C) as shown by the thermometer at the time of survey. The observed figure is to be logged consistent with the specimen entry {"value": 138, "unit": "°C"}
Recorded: {"value": 30, "unit": "°C"}
